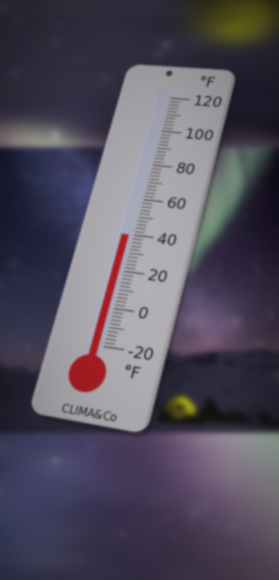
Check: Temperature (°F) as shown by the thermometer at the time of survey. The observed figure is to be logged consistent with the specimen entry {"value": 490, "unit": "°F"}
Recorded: {"value": 40, "unit": "°F"}
